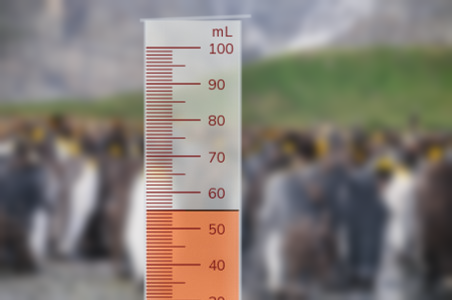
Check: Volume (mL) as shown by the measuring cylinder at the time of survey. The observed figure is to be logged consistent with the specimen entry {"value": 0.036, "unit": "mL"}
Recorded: {"value": 55, "unit": "mL"}
